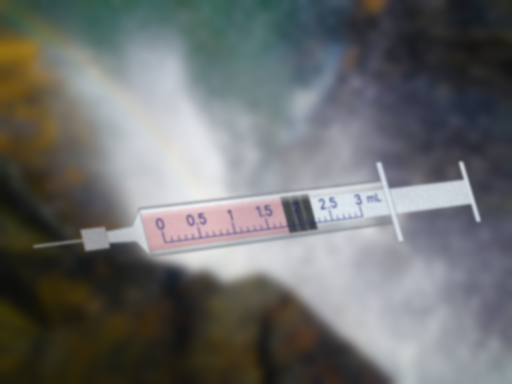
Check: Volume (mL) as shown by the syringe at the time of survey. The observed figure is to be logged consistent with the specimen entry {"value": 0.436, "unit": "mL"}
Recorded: {"value": 1.8, "unit": "mL"}
